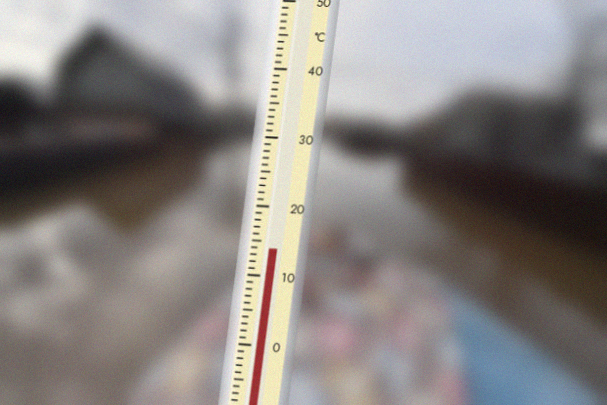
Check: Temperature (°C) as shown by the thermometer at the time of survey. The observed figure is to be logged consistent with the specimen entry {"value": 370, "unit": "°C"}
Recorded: {"value": 14, "unit": "°C"}
